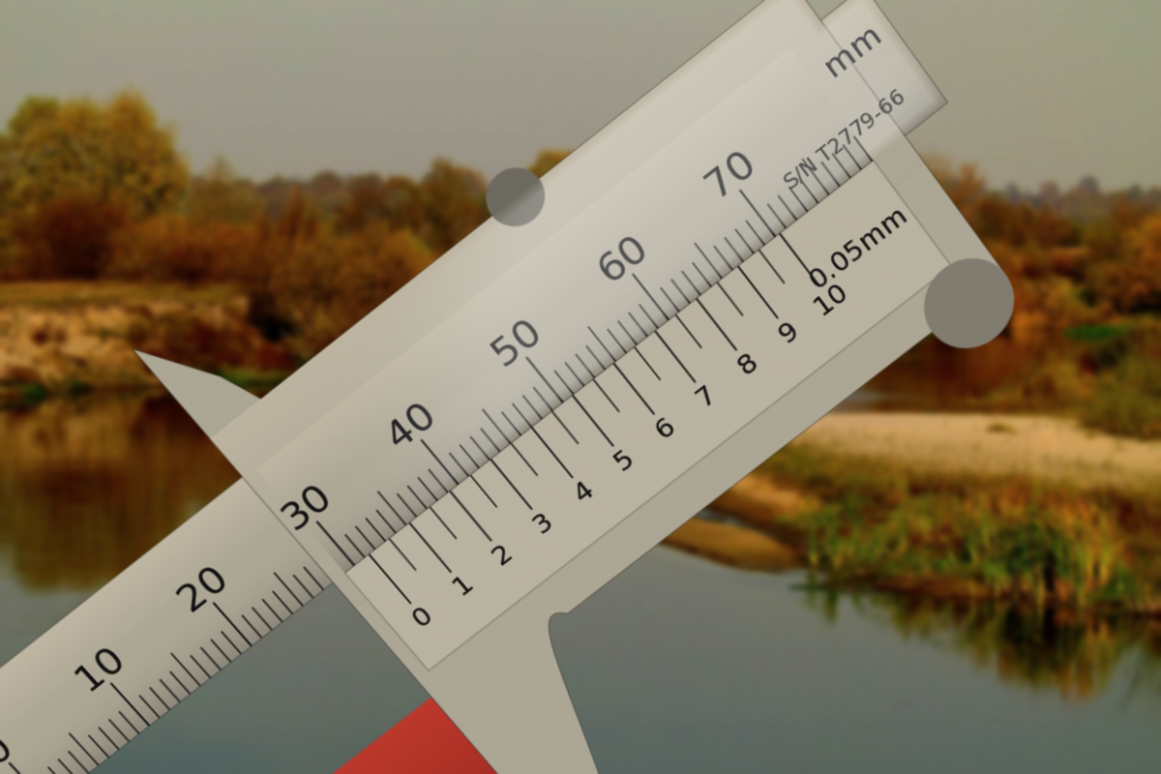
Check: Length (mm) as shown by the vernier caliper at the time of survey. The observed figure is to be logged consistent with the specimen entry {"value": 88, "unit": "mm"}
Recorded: {"value": 31.4, "unit": "mm"}
